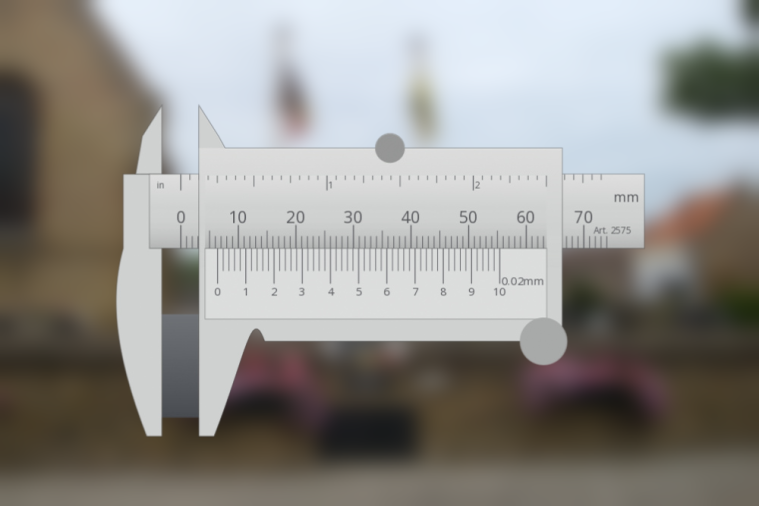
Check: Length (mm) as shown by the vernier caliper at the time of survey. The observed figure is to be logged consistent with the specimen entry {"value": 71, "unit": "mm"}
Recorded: {"value": 6.4, "unit": "mm"}
